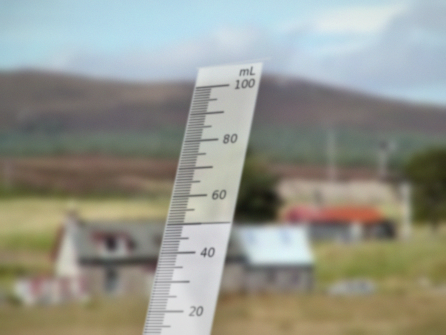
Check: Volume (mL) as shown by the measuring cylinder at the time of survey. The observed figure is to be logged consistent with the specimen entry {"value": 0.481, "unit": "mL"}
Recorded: {"value": 50, "unit": "mL"}
